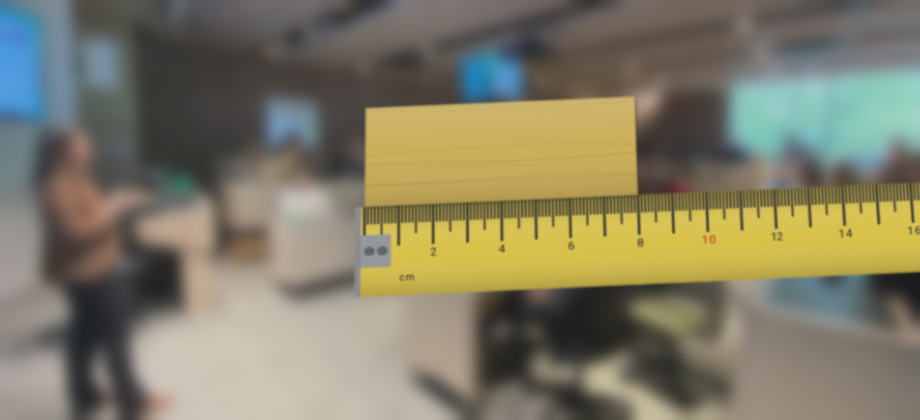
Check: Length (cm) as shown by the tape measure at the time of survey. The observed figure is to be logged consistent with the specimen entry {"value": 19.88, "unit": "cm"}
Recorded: {"value": 8, "unit": "cm"}
